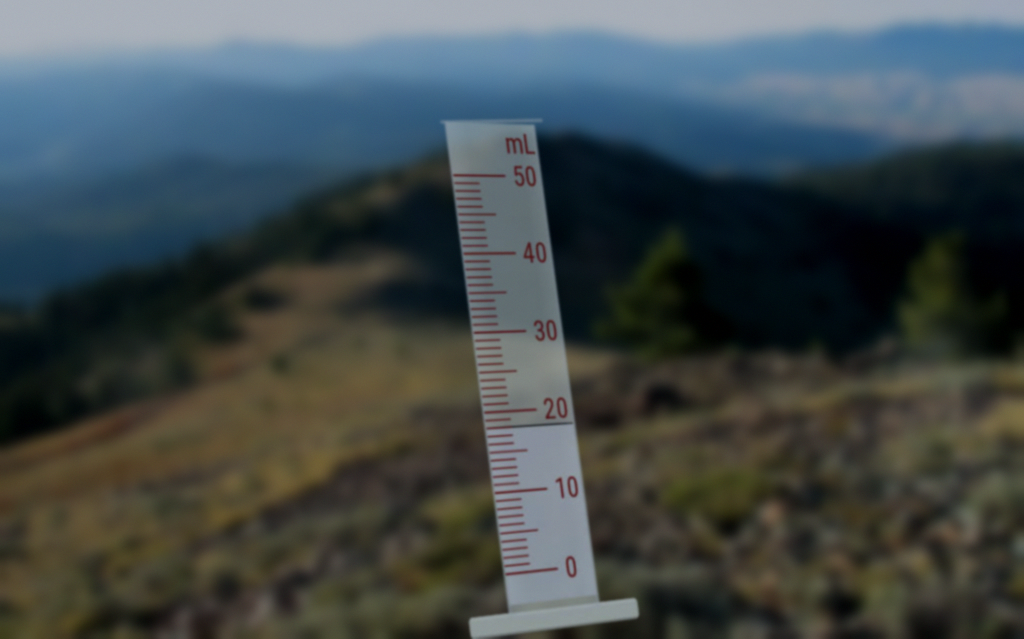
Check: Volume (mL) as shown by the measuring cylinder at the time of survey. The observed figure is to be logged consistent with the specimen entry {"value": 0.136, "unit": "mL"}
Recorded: {"value": 18, "unit": "mL"}
